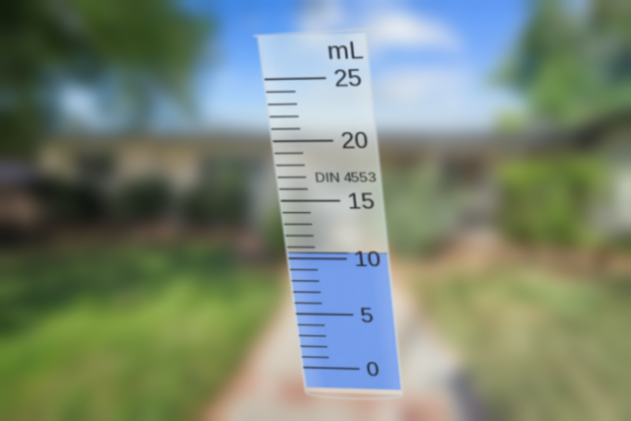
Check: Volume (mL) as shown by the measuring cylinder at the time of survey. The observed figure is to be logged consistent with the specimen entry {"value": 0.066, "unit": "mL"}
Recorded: {"value": 10.5, "unit": "mL"}
